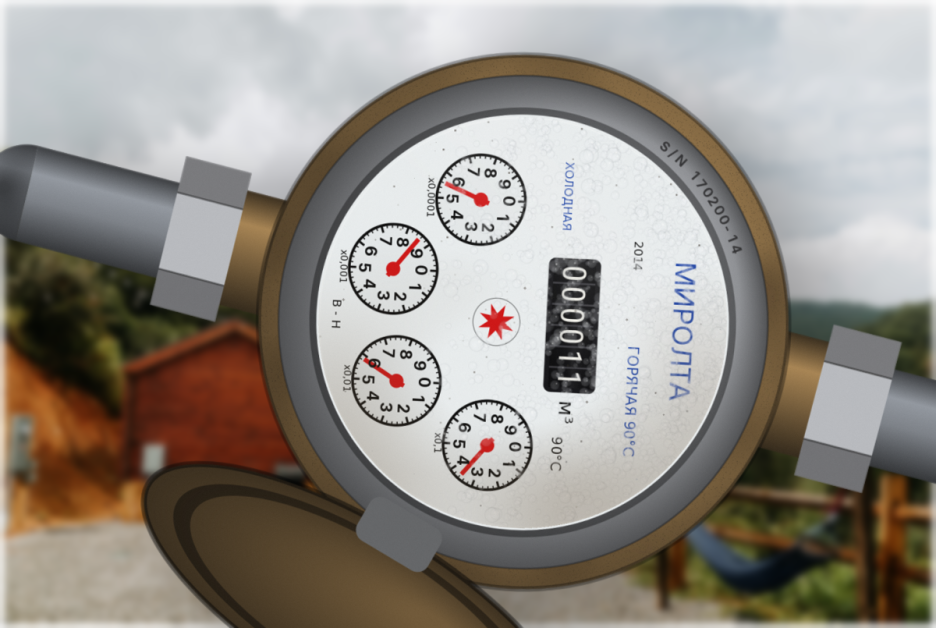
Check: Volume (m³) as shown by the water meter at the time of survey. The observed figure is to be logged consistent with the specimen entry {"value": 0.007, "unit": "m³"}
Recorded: {"value": 11.3585, "unit": "m³"}
